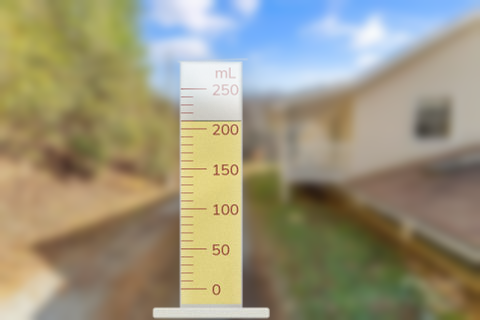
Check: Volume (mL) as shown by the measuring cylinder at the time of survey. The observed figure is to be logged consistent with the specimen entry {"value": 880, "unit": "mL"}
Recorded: {"value": 210, "unit": "mL"}
